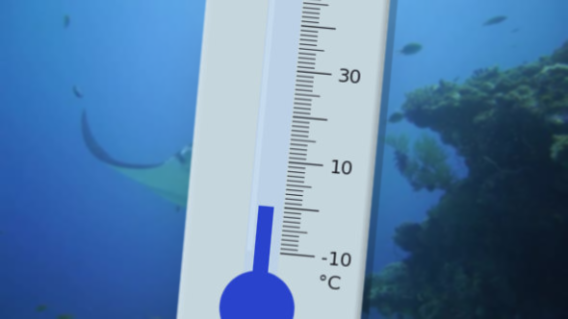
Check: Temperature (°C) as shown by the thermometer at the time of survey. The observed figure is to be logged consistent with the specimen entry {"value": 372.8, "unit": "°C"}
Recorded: {"value": 0, "unit": "°C"}
